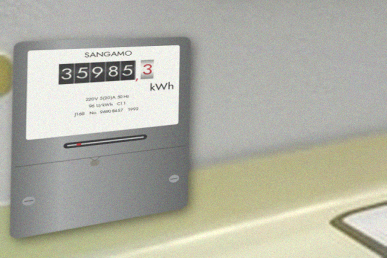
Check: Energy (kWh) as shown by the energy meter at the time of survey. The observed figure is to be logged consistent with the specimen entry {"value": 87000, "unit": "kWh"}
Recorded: {"value": 35985.3, "unit": "kWh"}
